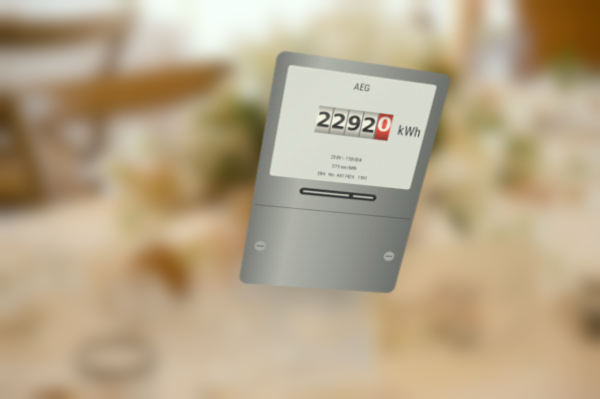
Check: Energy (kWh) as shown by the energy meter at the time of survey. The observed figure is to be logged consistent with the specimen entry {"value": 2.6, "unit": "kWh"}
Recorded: {"value": 2292.0, "unit": "kWh"}
